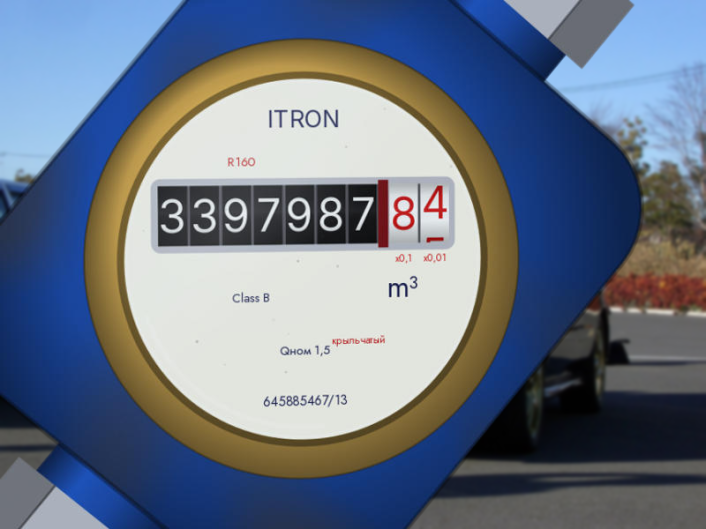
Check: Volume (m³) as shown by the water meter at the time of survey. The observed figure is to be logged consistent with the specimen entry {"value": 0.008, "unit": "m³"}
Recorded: {"value": 3397987.84, "unit": "m³"}
